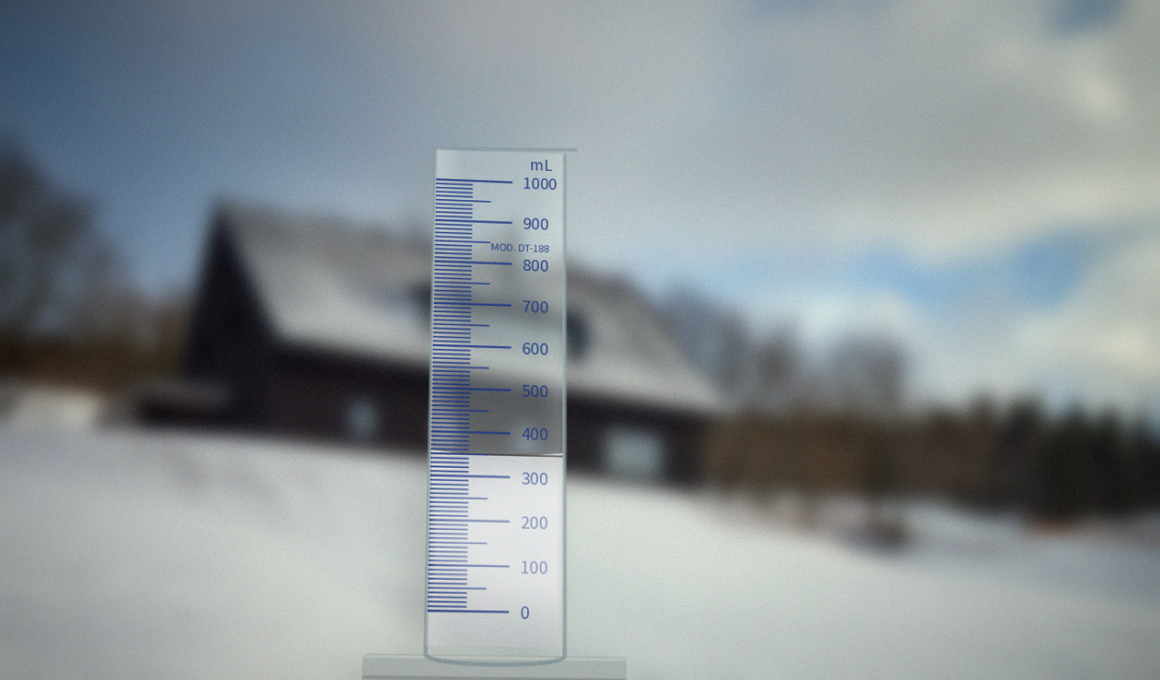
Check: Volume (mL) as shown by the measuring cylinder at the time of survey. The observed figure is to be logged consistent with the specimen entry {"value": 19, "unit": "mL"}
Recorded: {"value": 350, "unit": "mL"}
